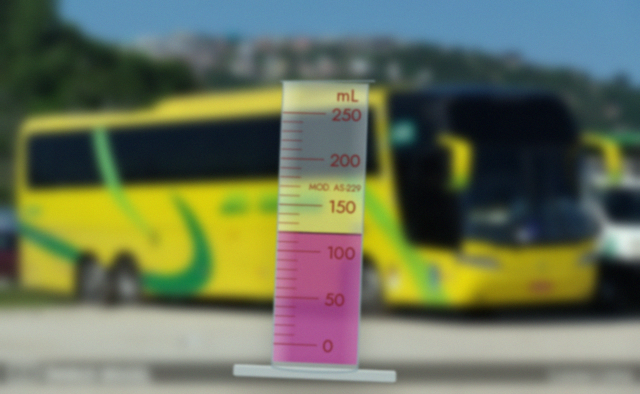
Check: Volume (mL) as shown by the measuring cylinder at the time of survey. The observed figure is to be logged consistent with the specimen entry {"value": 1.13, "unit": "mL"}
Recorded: {"value": 120, "unit": "mL"}
